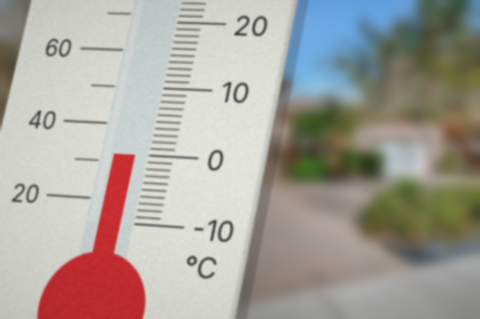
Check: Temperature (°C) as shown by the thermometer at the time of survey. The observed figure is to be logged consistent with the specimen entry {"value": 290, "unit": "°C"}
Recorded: {"value": 0, "unit": "°C"}
